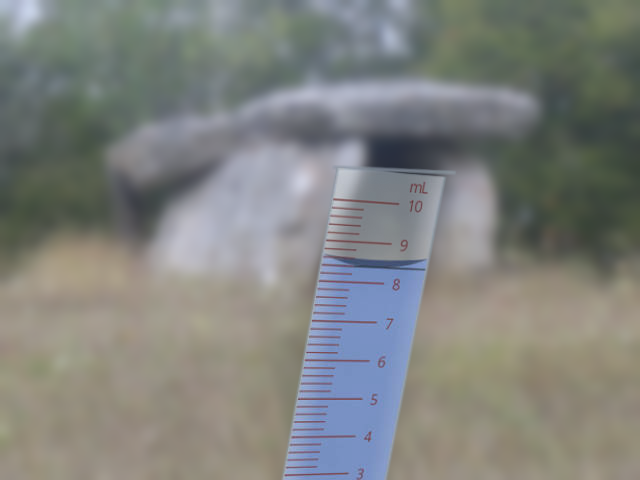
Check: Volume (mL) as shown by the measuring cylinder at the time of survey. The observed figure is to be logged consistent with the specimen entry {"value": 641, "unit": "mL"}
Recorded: {"value": 8.4, "unit": "mL"}
